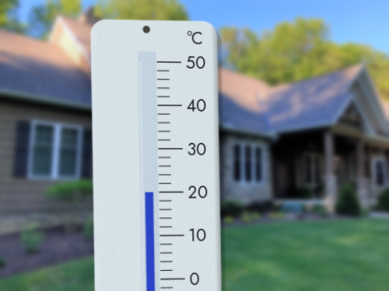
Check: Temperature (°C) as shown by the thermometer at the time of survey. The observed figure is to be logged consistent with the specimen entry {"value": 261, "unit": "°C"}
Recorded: {"value": 20, "unit": "°C"}
